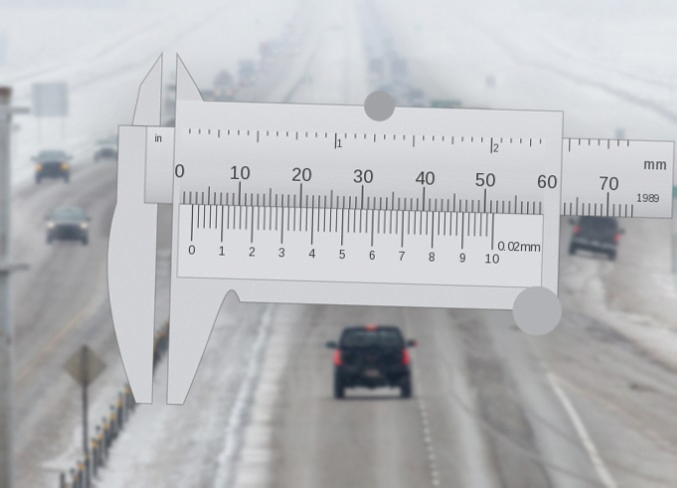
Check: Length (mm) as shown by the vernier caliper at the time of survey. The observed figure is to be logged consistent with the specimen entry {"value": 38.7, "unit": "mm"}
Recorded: {"value": 2.4, "unit": "mm"}
